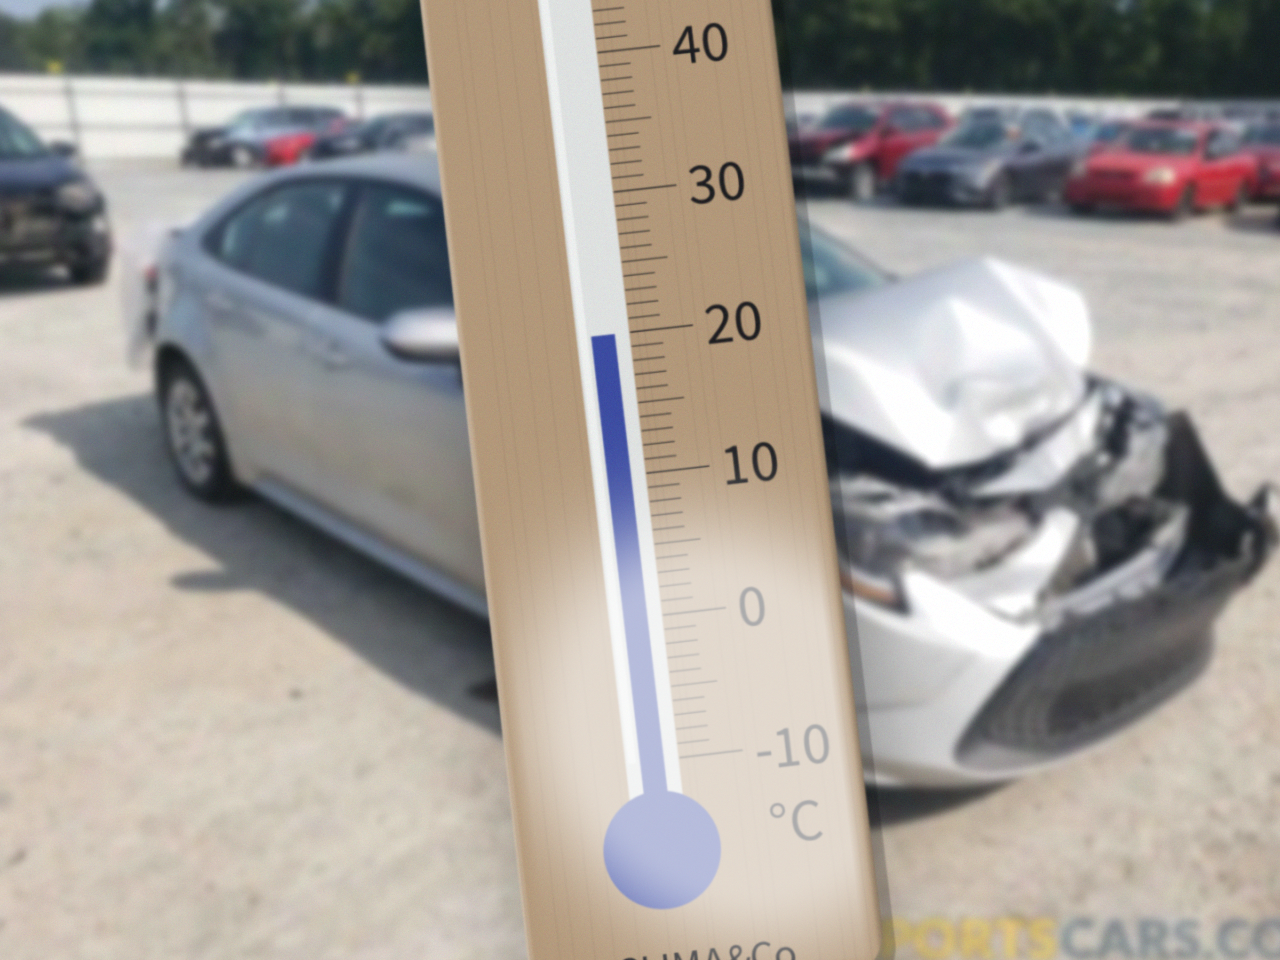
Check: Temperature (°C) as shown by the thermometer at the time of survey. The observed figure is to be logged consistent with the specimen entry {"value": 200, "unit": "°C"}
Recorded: {"value": 20, "unit": "°C"}
